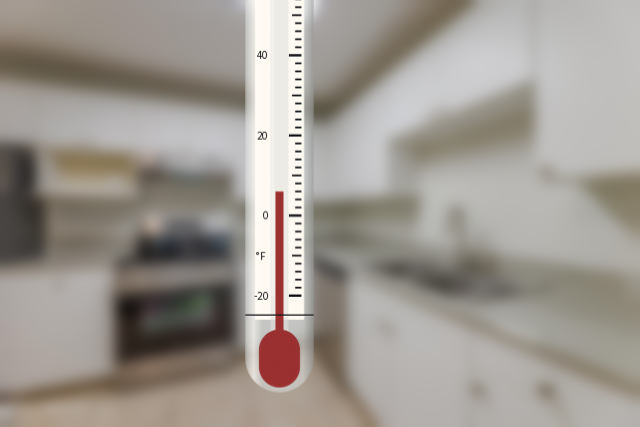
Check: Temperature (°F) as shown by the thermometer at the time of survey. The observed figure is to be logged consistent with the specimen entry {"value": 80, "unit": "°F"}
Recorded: {"value": 6, "unit": "°F"}
